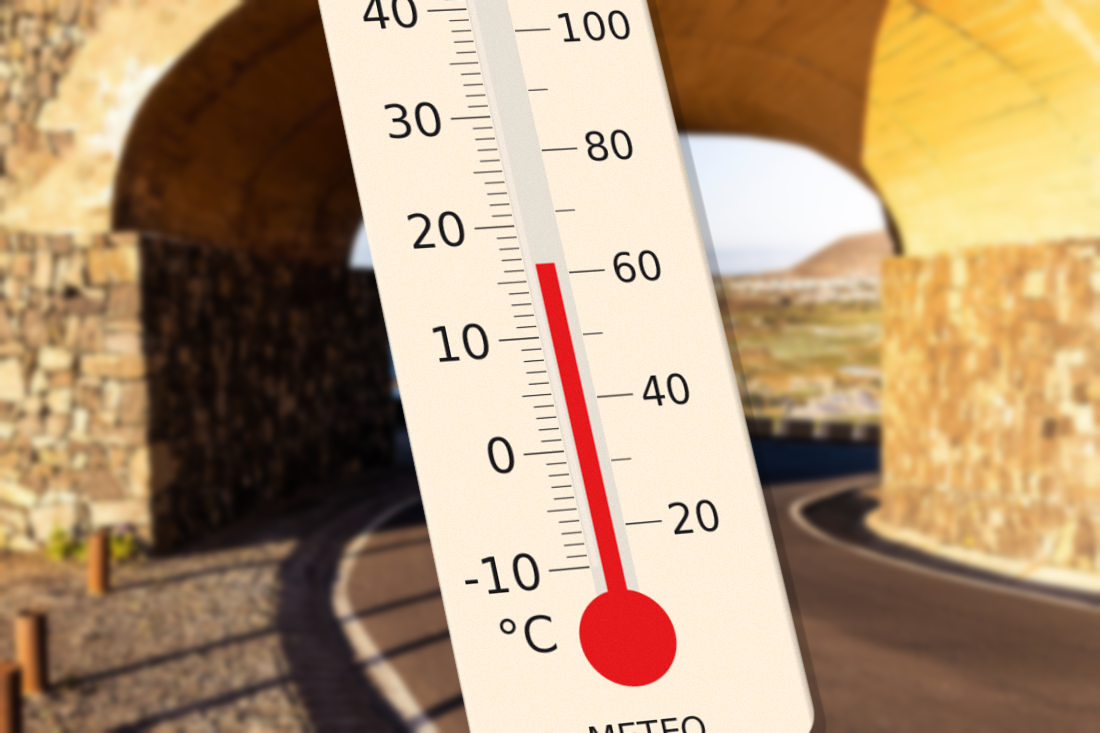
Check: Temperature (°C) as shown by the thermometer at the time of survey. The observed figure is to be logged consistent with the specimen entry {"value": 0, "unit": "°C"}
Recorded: {"value": 16.5, "unit": "°C"}
